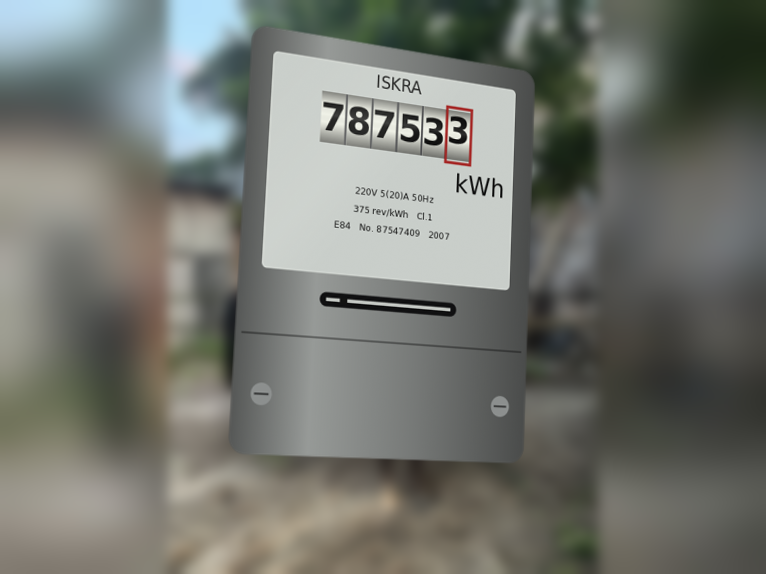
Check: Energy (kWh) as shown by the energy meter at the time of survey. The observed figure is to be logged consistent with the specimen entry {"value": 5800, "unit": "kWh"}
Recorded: {"value": 78753.3, "unit": "kWh"}
